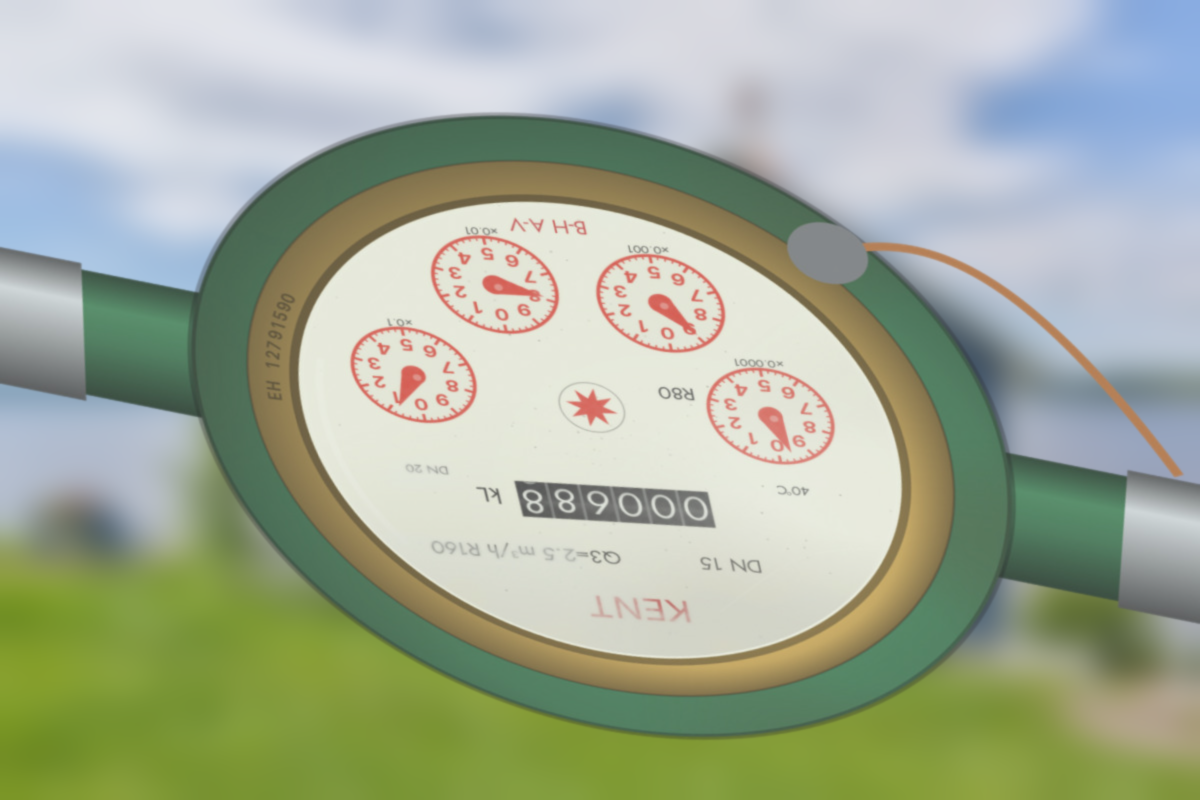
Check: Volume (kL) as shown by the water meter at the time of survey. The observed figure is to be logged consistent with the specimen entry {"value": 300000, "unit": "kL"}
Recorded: {"value": 688.0789, "unit": "kL"}
